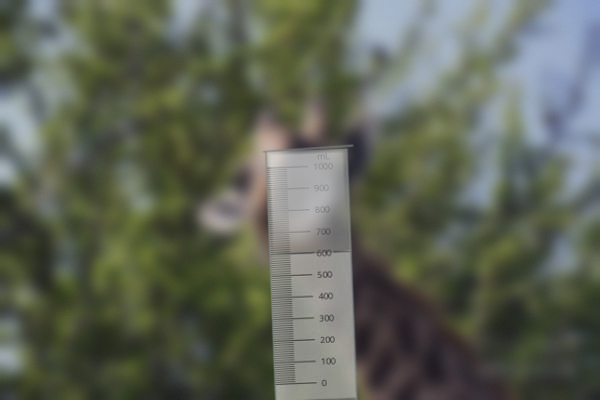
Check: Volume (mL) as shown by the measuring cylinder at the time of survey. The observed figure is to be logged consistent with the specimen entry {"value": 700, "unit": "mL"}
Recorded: {"value": 600, "unit": "mL"}
